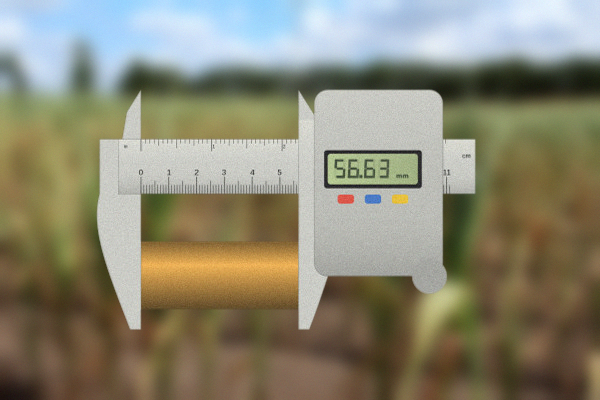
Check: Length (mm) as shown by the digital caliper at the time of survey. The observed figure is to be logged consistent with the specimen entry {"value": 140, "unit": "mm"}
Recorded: {"value": 56.63, "unit": "mm"}
